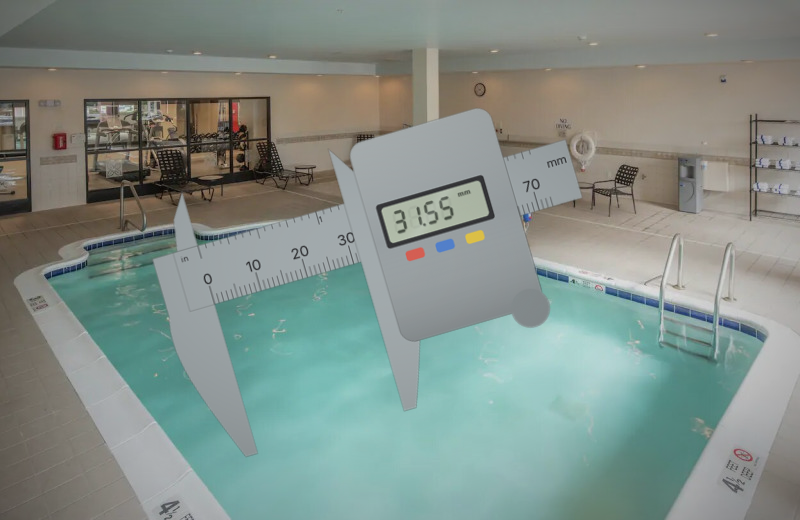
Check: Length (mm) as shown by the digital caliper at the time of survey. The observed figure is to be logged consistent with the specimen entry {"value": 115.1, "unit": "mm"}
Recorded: {"value": 31.55, "unit": "mm"}
